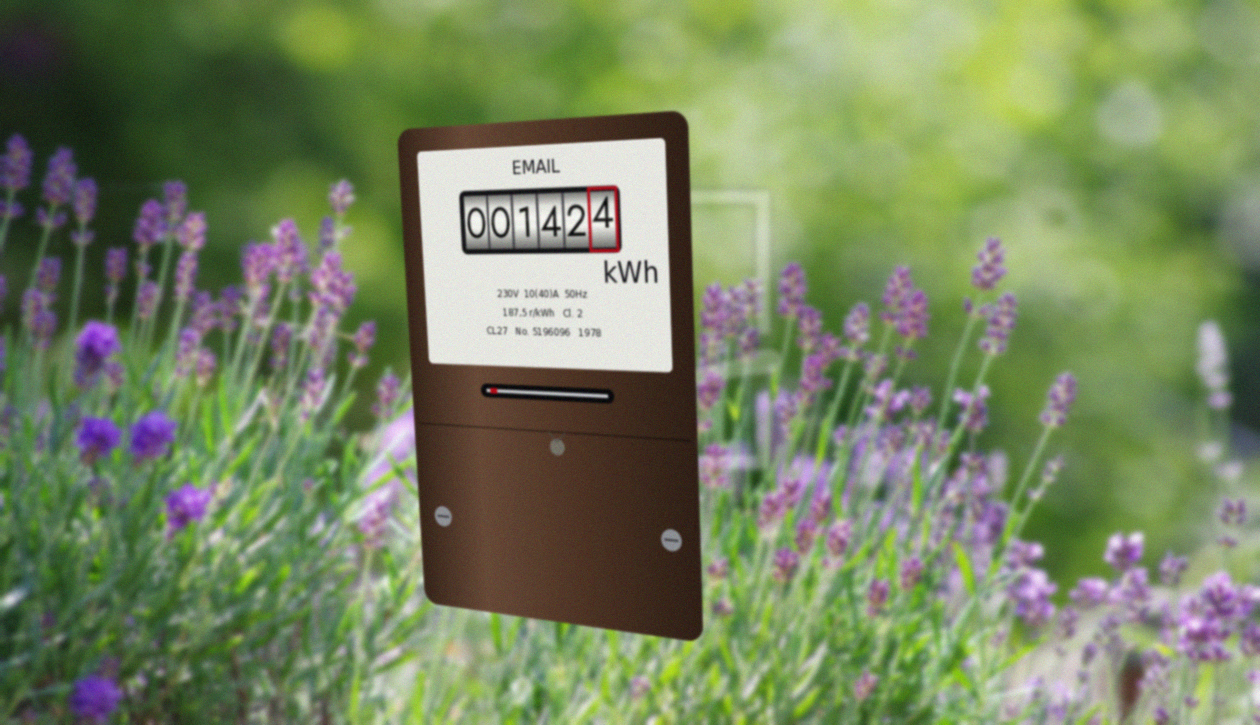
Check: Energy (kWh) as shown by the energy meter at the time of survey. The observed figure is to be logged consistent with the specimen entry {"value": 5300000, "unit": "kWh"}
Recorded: {"value": 142.4, "unit": "kWh"}
